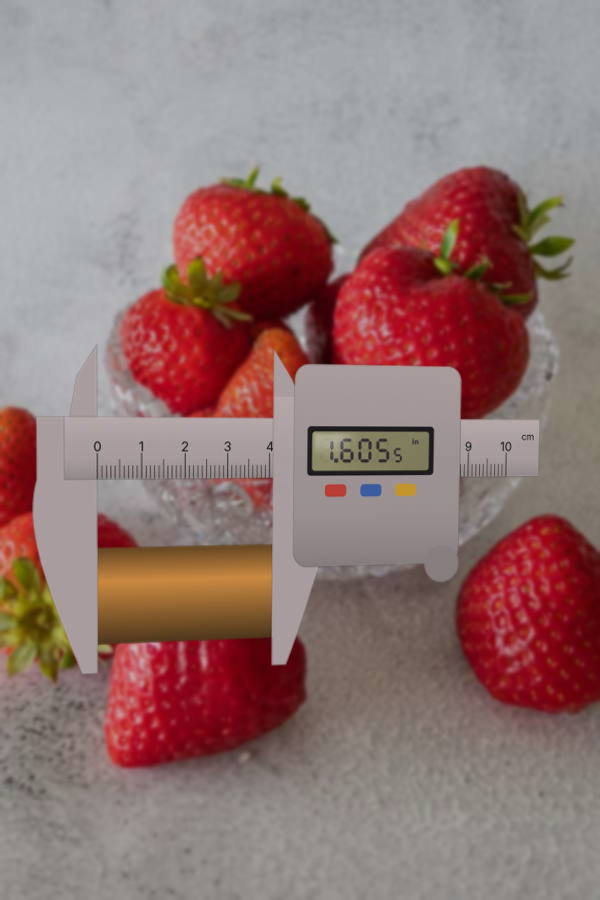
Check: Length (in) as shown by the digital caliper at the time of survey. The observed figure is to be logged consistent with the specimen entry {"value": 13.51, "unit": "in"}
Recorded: {"value": 1.6055, "unit": "in"}
